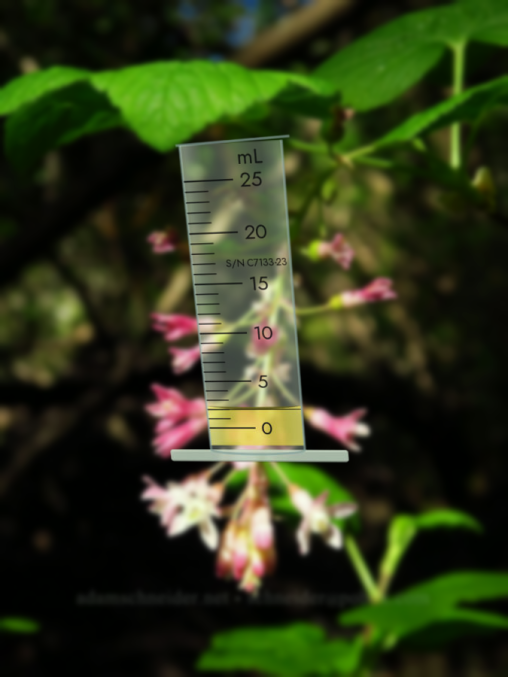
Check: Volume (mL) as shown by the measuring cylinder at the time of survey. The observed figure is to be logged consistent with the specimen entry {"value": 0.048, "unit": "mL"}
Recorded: {"value": 2, "unit": "mL"}
